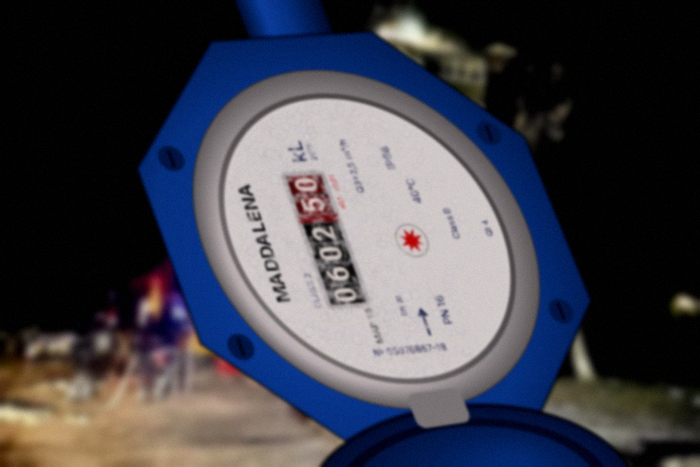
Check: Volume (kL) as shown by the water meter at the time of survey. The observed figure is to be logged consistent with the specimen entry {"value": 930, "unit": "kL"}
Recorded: {"value": 602.50, "unit": "kL"}
